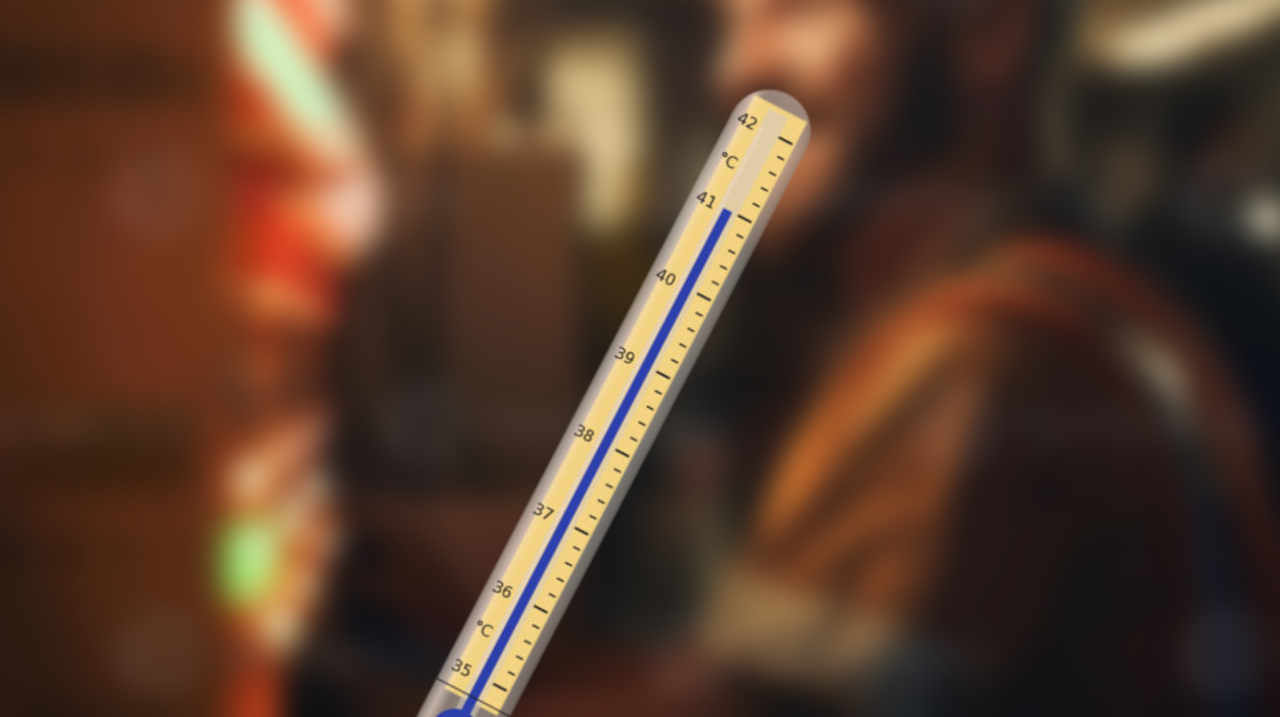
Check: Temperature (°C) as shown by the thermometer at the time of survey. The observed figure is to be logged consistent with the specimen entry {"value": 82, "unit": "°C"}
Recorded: {"value": 41, "unit": "°C"}
